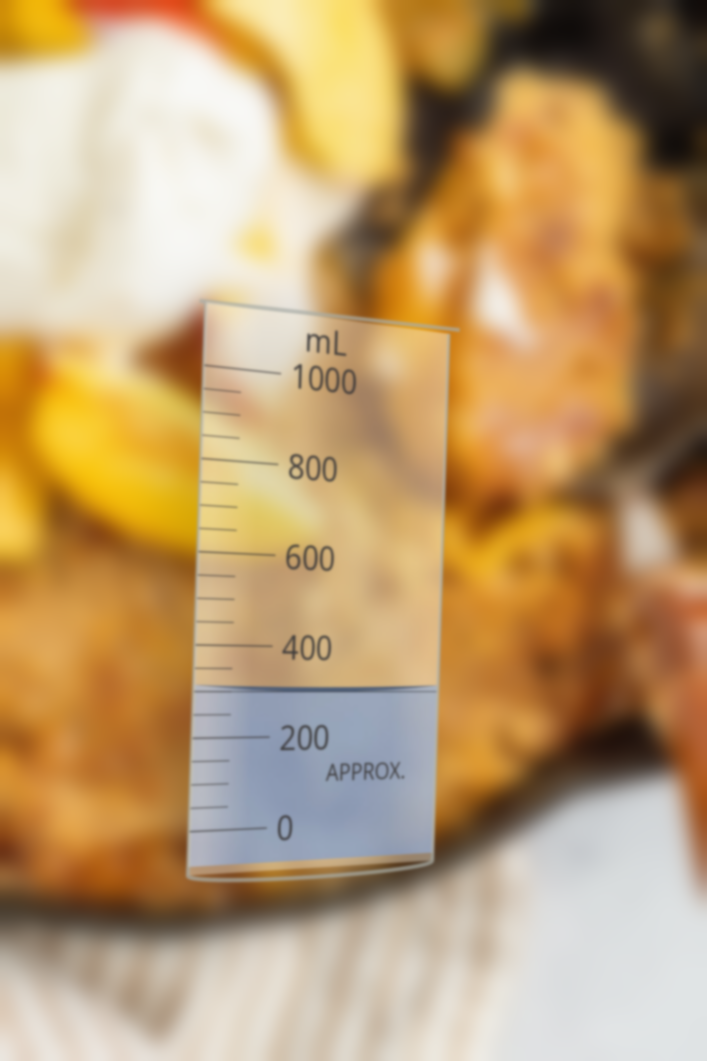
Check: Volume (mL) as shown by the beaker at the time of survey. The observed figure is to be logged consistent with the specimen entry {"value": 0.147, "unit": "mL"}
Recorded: {"value": 300, "unit": "mL"}
